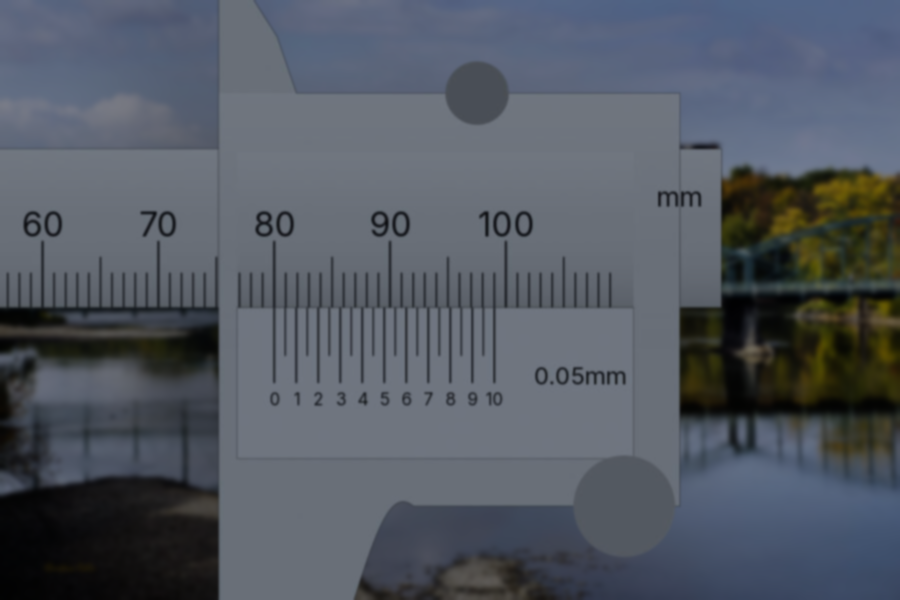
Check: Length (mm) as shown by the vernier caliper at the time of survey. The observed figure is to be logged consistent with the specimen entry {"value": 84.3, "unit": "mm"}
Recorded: {"value": 80.0, "unit": "mm"}
